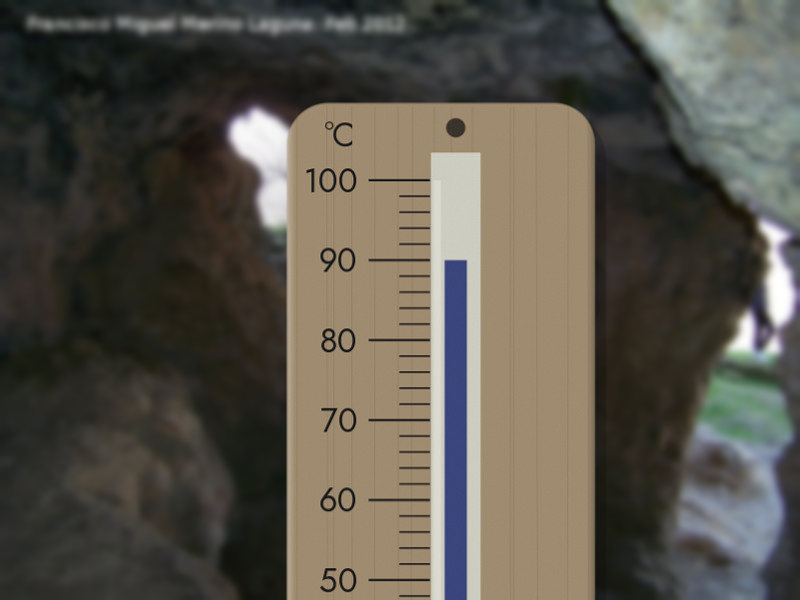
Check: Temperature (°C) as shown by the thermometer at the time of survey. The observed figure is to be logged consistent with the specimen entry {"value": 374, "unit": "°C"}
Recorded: {"value": 90, "unit": "°C"}
